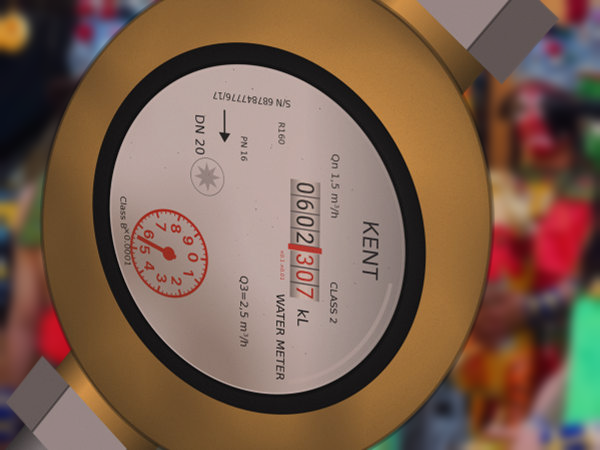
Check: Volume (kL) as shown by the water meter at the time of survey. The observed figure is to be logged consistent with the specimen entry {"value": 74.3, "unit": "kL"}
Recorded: {"value": 602.3075, "unit": "kL"}
